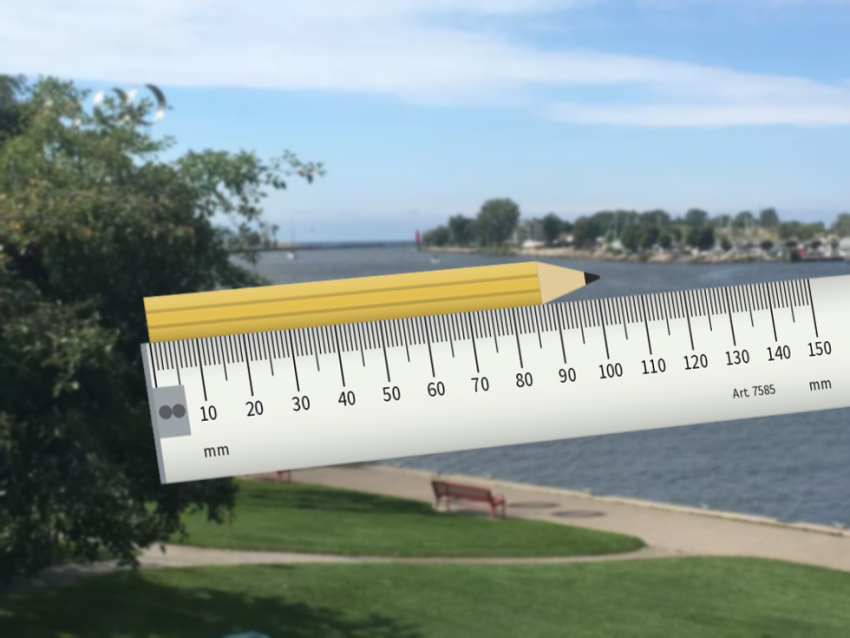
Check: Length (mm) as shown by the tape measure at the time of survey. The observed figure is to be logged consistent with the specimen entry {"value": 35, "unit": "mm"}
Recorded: {"value": 101, "unit": "mm"}
